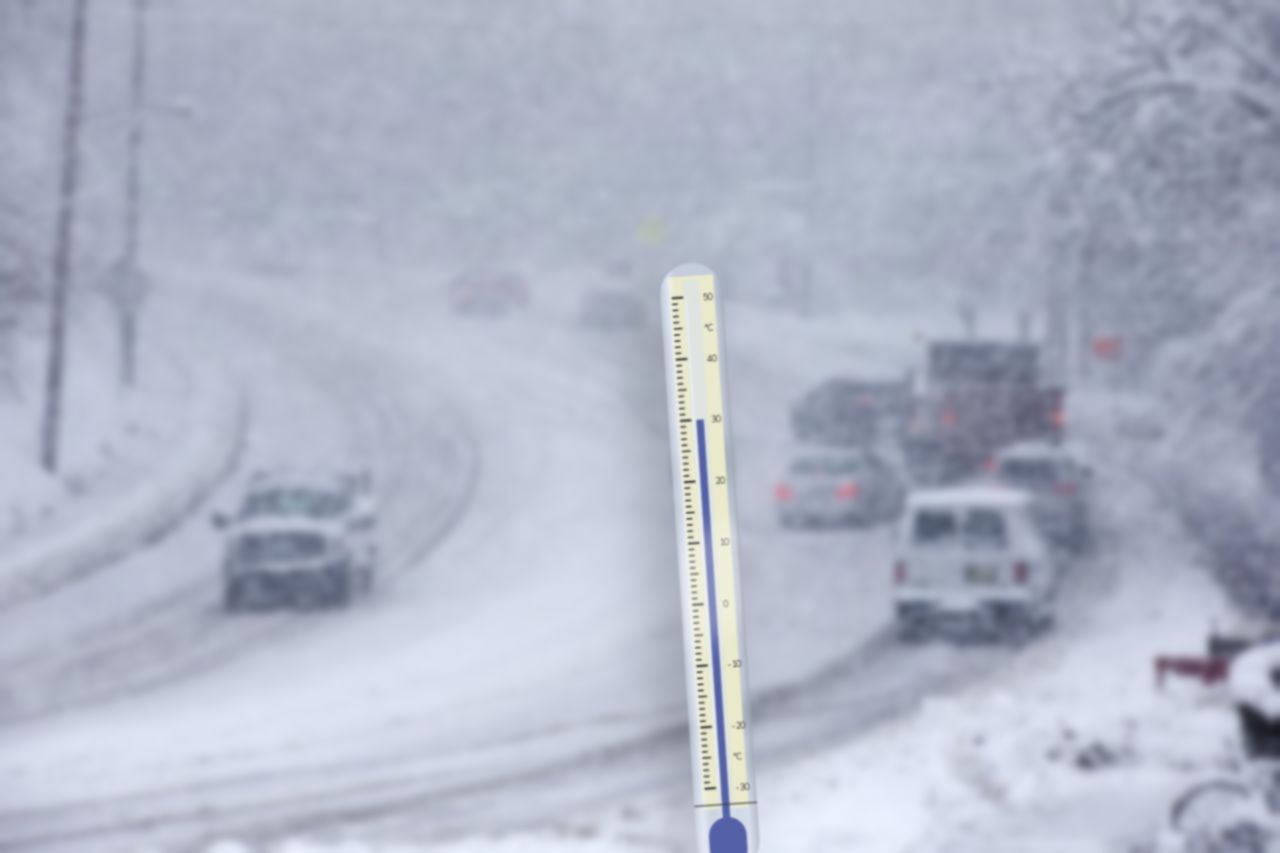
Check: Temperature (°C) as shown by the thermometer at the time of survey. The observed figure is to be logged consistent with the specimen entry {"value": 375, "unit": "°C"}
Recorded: {"value": 30, "unit": "°C"}
